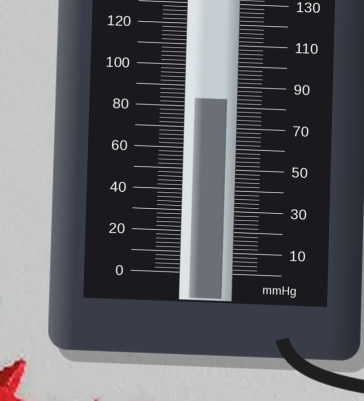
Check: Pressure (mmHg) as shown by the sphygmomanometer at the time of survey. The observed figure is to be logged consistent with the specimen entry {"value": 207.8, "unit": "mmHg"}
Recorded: {"value": 84, "unit": "mmHg"}
